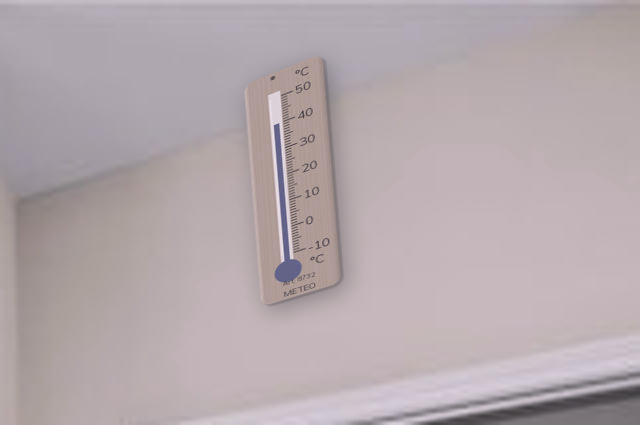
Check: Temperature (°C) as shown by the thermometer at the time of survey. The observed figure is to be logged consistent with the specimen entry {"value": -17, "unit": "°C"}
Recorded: {"value": 40, "unit": "°C"}
